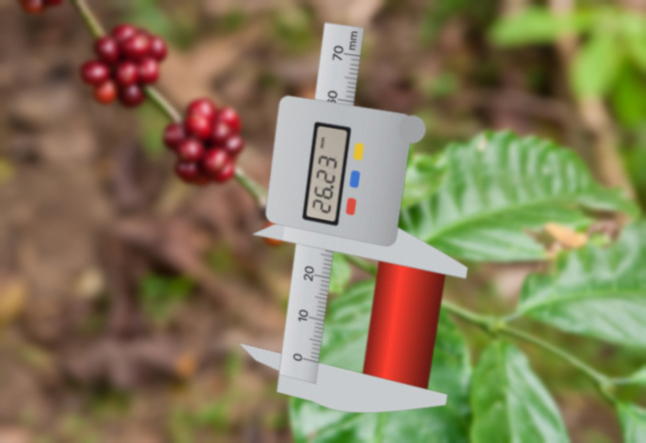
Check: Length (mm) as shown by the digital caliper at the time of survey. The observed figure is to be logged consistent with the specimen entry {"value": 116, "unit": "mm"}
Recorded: {"value": 26.23, "unit": "mm"}
